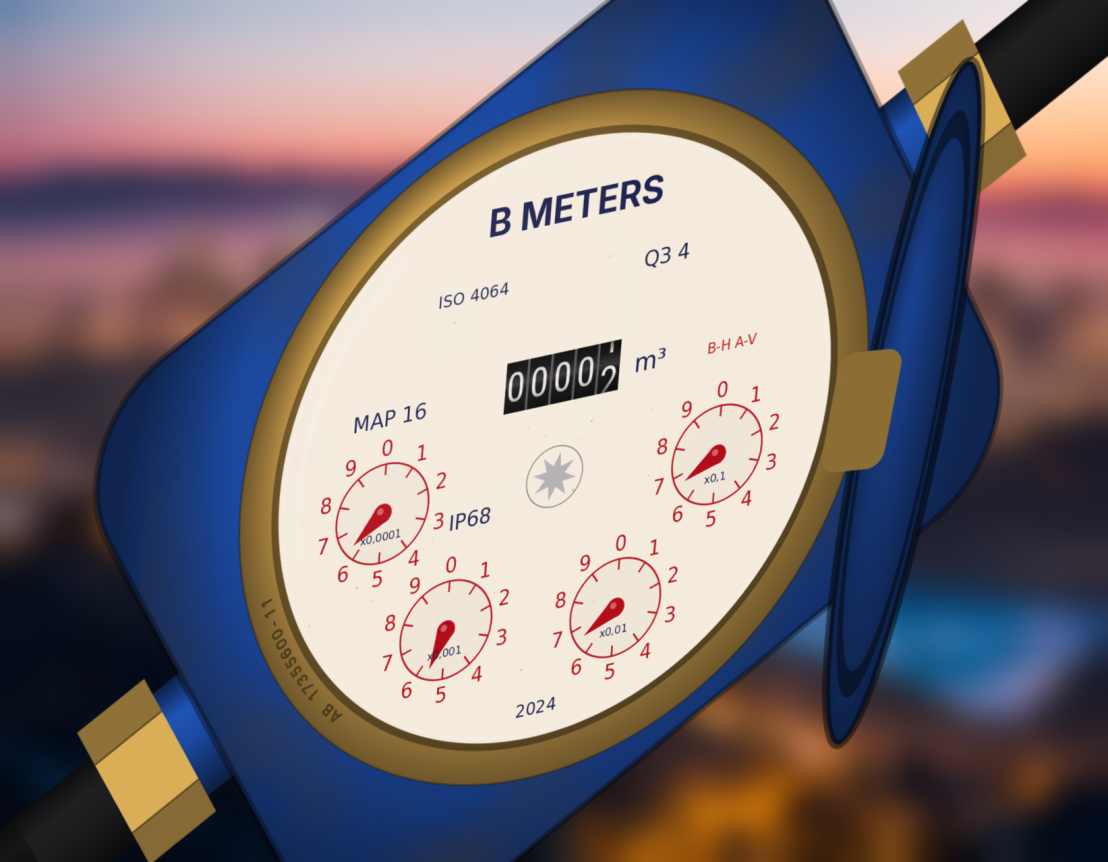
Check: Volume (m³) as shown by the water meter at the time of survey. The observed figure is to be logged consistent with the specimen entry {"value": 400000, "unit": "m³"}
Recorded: {"value": 1.6656, "unit": "m³"}
